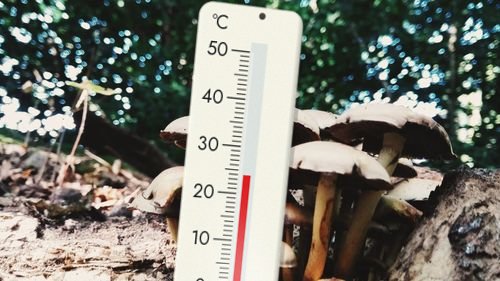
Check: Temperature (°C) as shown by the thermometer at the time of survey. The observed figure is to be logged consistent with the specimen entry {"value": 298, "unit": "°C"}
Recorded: {"value": 24, "unit": "°C"}
